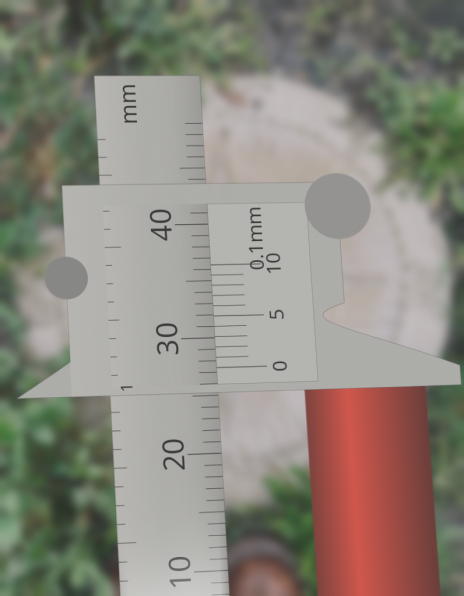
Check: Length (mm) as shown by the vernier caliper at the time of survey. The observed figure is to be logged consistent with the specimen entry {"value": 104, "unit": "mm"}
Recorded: {"value": 27.4, "unit": "mm"}
